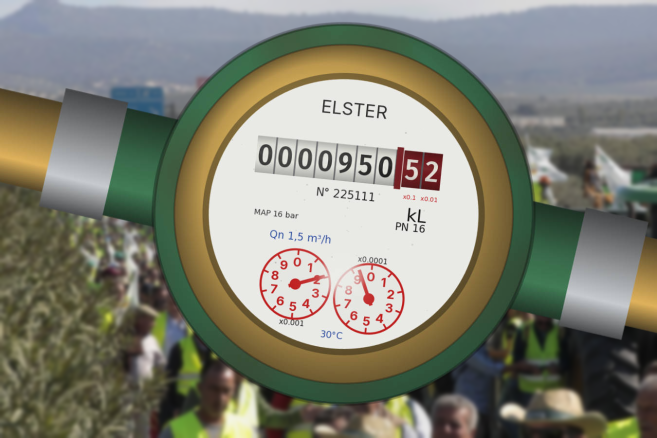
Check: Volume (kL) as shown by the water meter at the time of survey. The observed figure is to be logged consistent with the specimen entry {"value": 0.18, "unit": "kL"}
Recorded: {"value": 950.5219, "unit": "kL"}
